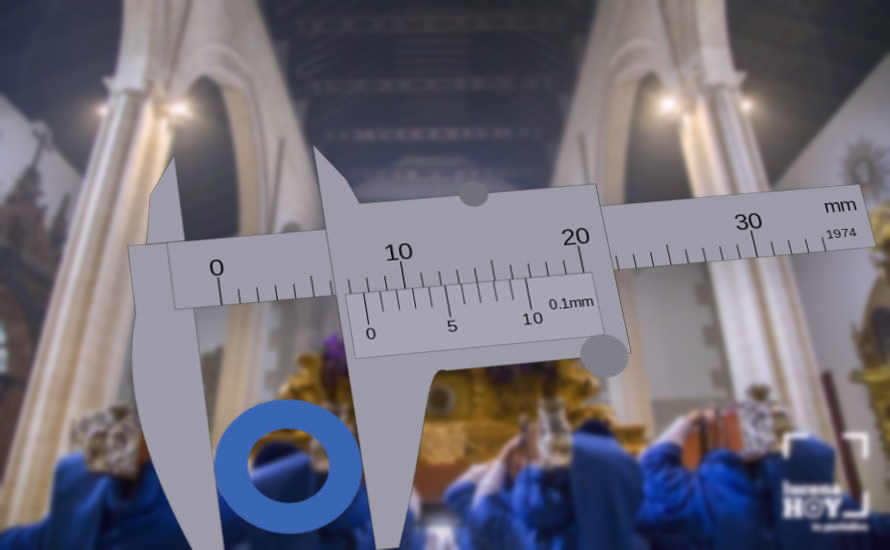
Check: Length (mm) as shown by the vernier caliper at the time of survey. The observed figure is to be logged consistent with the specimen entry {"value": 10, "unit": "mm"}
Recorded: {"value": 7.7, "unit": "mm"}
